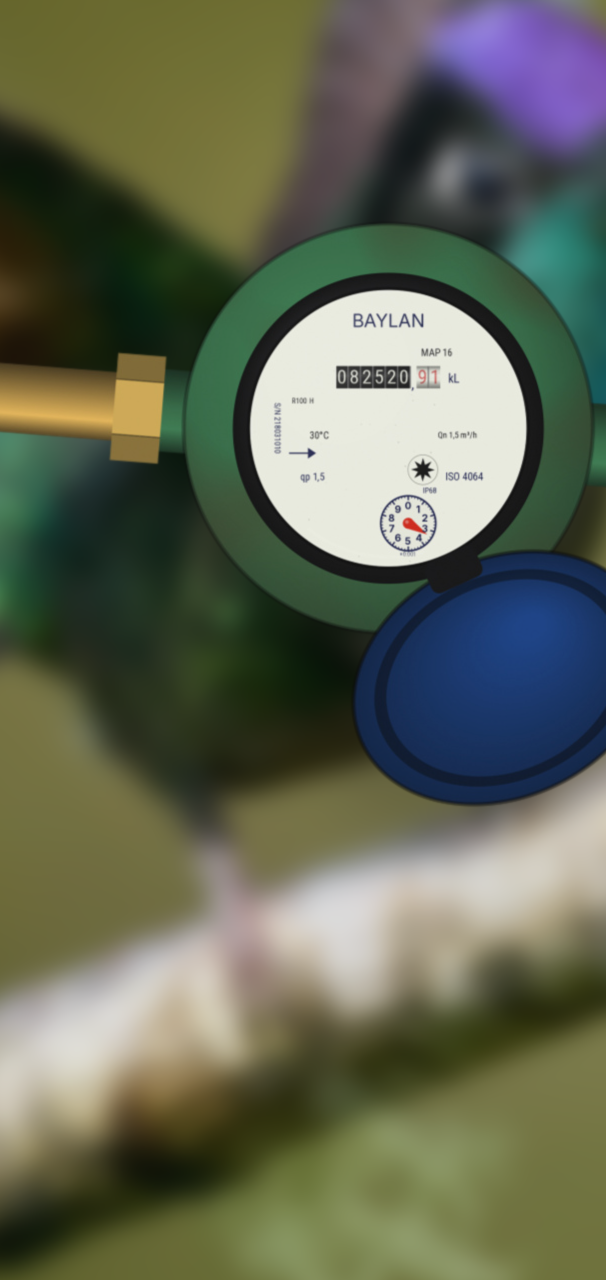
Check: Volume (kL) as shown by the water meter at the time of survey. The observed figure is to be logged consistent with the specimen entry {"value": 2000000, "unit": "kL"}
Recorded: {"value": 82520.913, "unit": "kL"}
